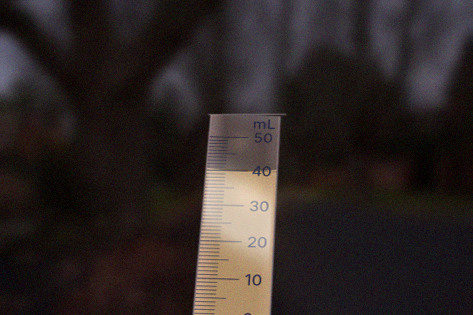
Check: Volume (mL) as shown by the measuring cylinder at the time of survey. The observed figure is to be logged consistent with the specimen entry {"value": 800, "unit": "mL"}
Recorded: {"value": 40, "unit": "mL"}
